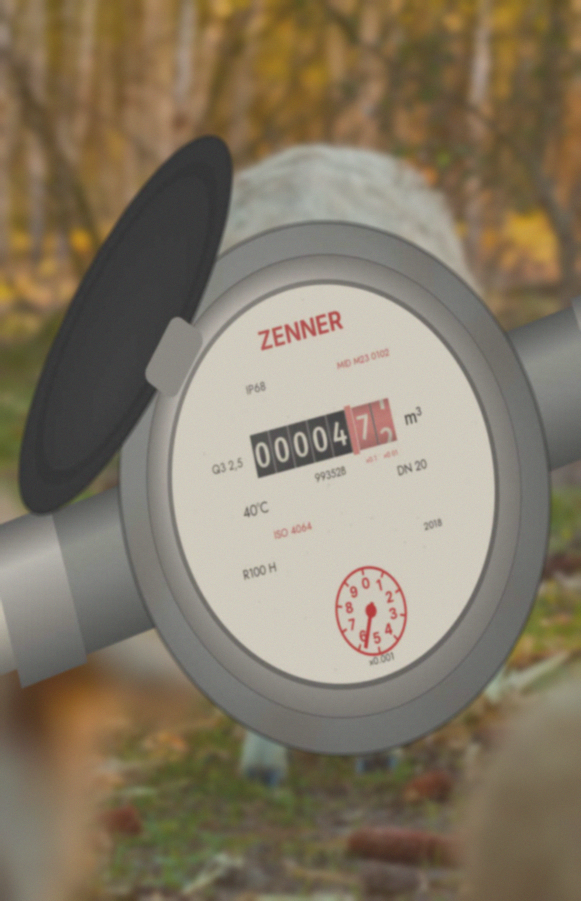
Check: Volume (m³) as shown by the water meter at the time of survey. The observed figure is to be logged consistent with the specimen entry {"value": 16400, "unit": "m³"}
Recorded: {"value": 4.715, "unit": "m³"}
